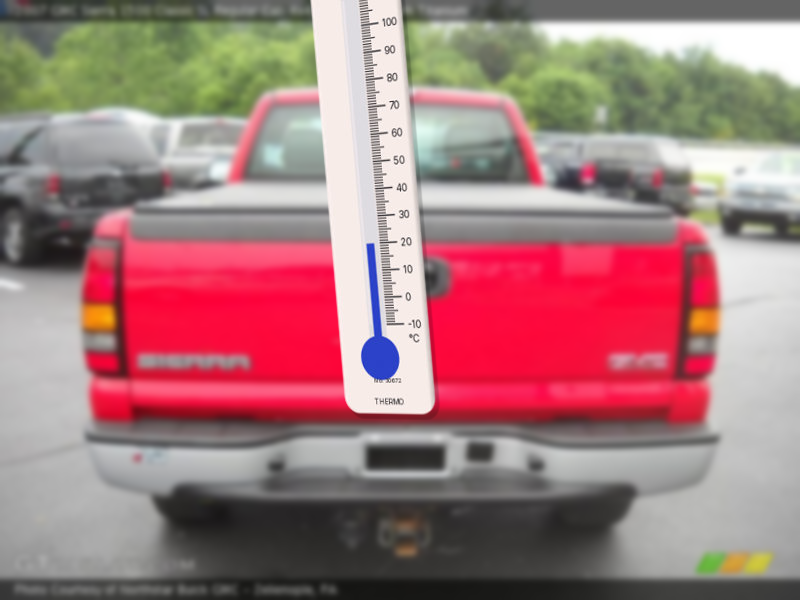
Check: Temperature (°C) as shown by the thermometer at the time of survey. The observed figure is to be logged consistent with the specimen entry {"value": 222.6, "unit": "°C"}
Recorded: {"value": 20, "unit": "°C"}
